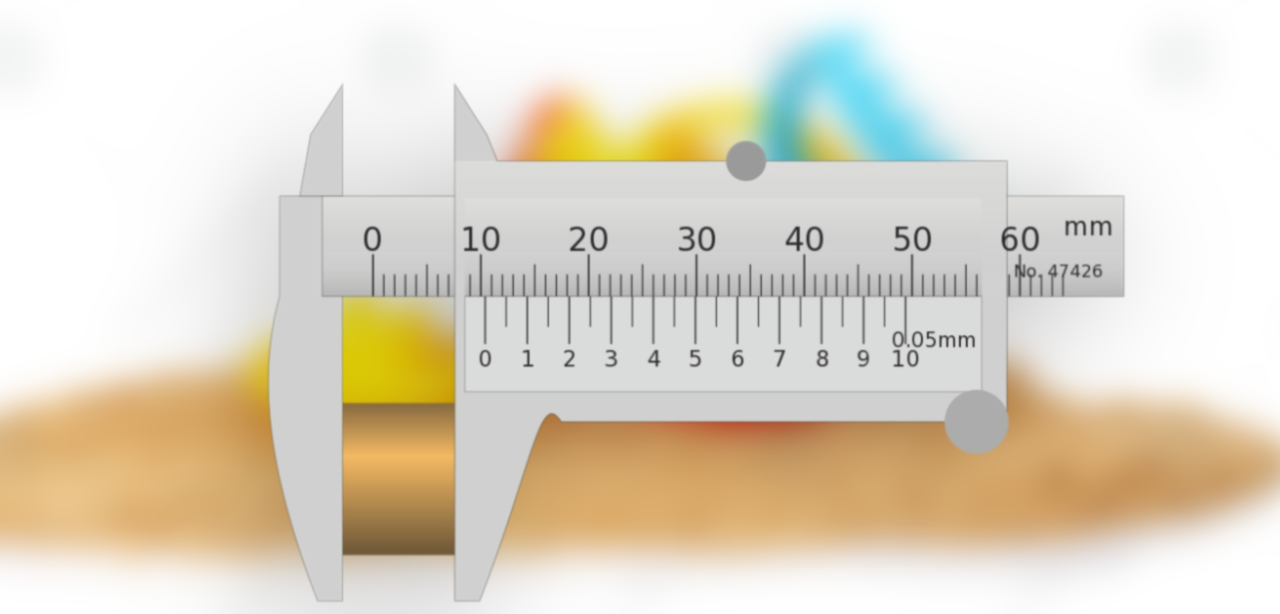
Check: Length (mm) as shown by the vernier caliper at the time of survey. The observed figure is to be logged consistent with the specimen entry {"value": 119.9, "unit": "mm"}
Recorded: {"value": 10.4, "unit": "mm"}
